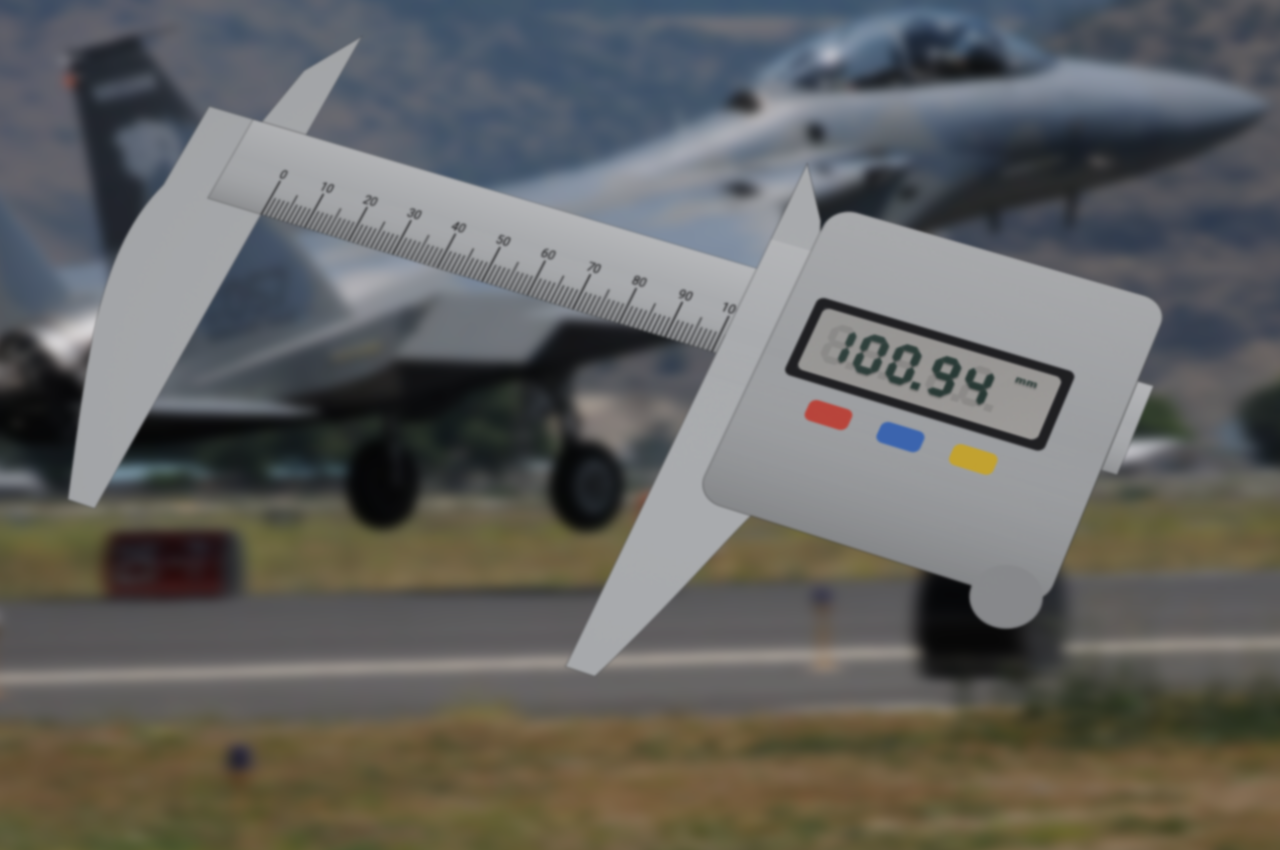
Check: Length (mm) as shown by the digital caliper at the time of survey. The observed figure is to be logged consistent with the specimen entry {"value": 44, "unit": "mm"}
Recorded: {"value": 100.94, "unit": "mm"}
